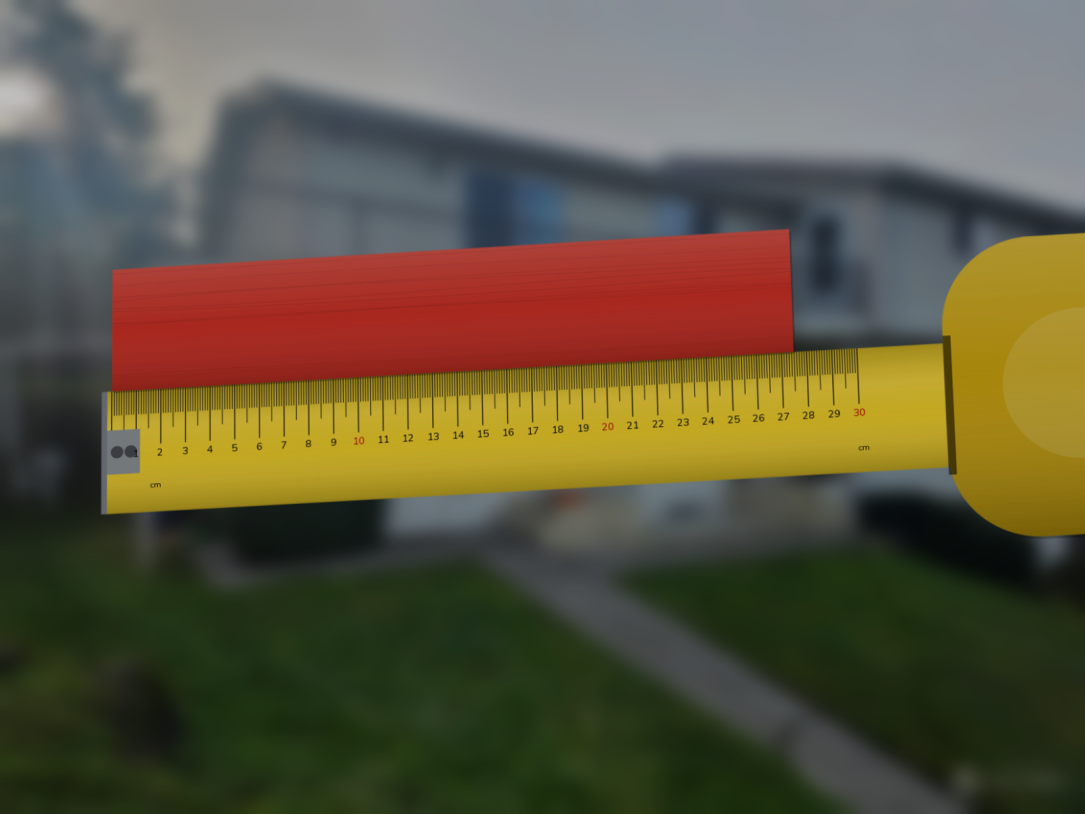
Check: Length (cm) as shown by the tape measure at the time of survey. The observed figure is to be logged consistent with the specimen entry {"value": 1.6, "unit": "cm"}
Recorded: {"value": 27.5, "unit": "cm"}
